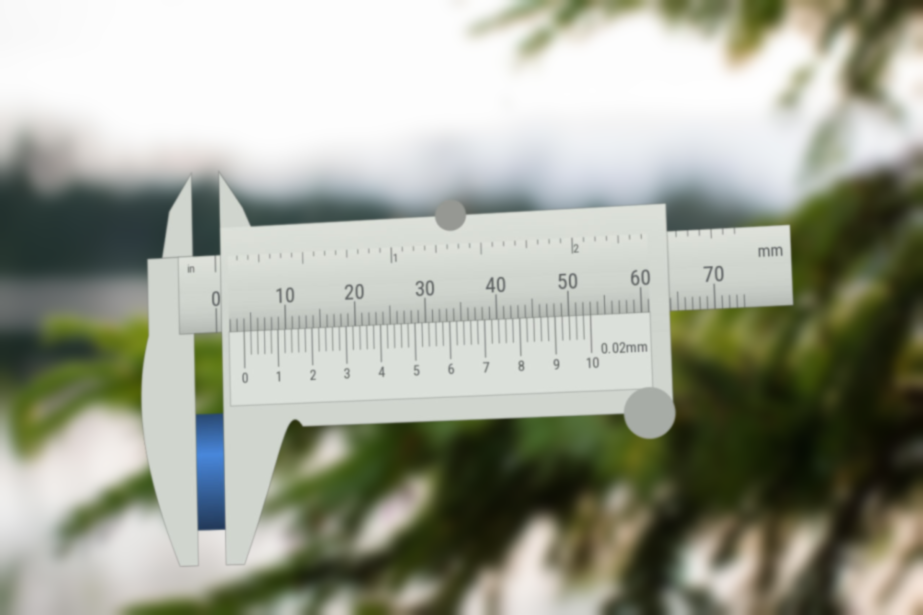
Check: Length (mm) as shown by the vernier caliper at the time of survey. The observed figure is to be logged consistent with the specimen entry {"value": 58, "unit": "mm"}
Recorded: {"value": 4.0, "unit": "mm"}
